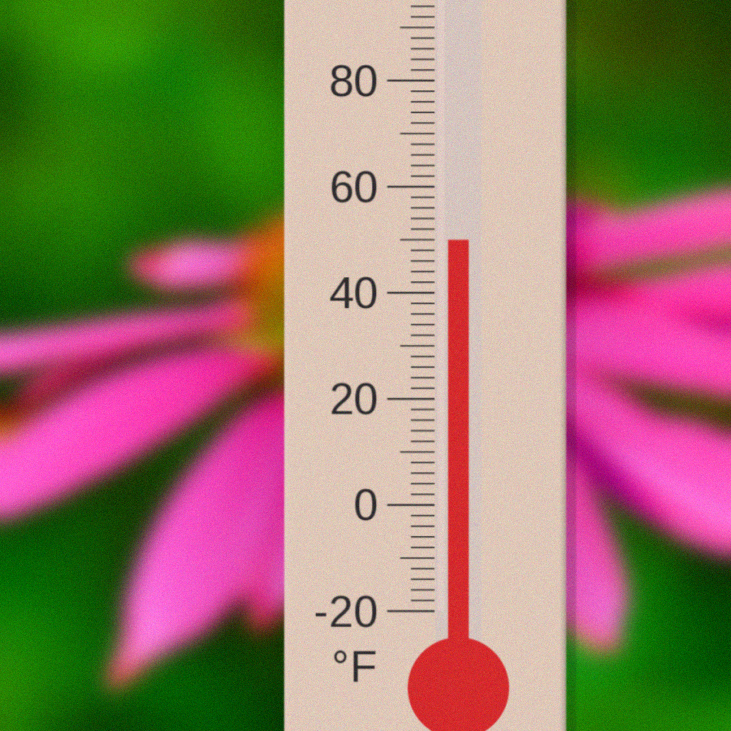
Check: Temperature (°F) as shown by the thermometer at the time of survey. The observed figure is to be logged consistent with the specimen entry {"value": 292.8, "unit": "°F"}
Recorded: {"value": 50, "unit": "°F"}
